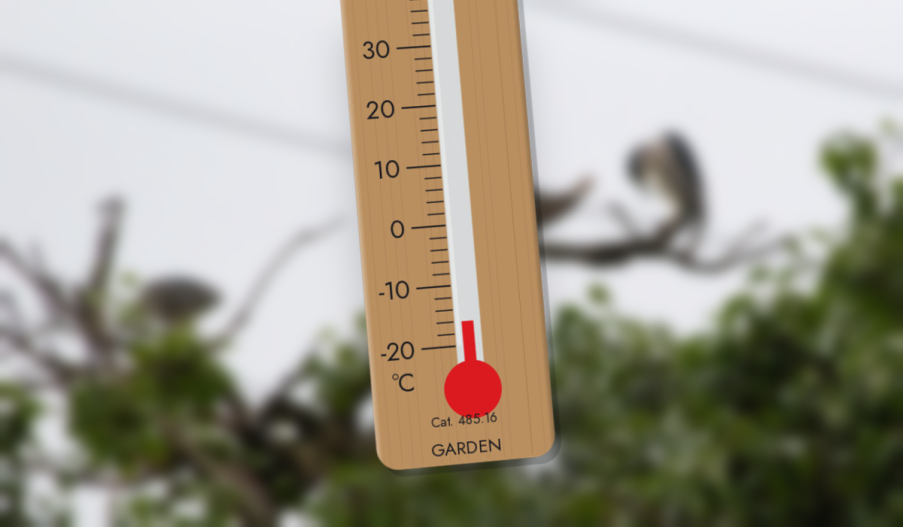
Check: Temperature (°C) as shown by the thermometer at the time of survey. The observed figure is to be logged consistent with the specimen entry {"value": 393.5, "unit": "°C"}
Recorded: {"value": -16, "unit": "°C"}
